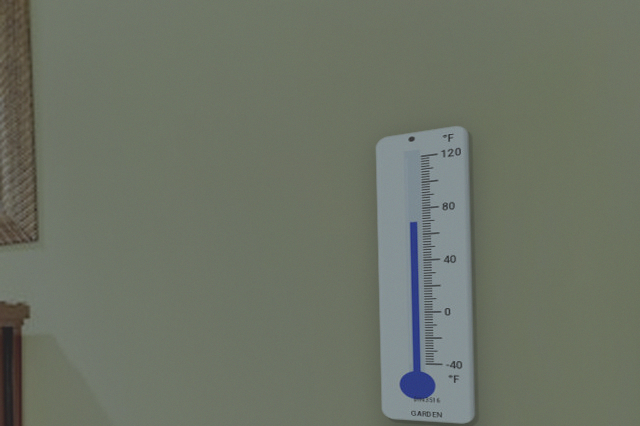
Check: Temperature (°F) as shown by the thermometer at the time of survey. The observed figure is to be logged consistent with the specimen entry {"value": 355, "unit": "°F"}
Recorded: {"value": 70, "unit": "°F"}
